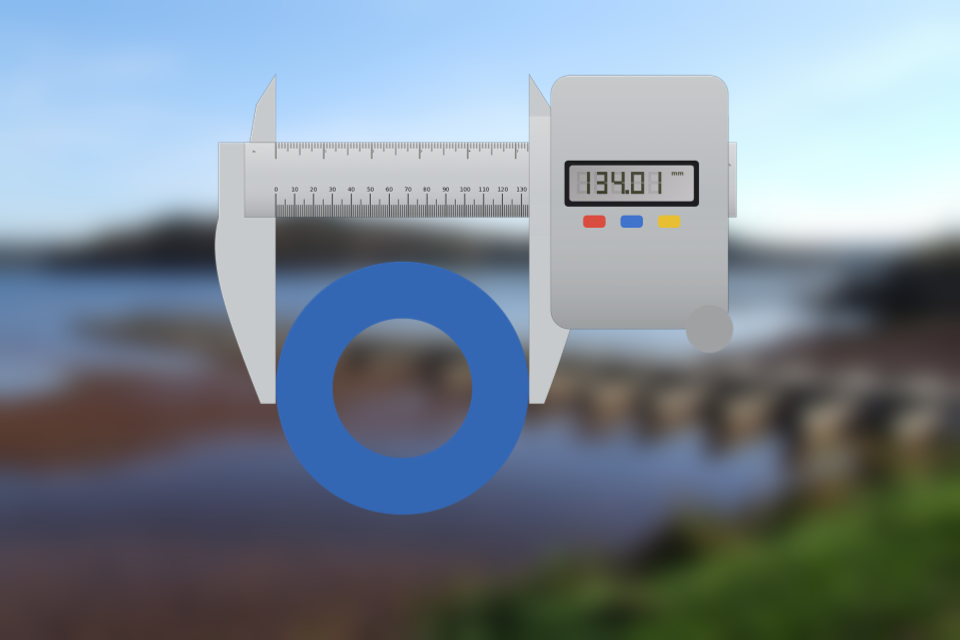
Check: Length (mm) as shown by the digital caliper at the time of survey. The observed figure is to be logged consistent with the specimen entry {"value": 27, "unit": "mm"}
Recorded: {"value": 134.01, "unit": "mm"}
